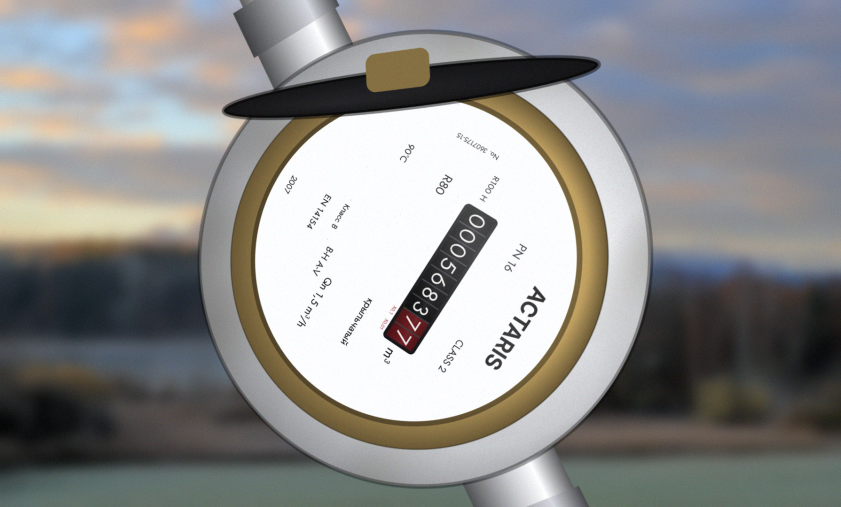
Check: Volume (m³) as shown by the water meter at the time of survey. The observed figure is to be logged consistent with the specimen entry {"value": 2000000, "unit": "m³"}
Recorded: {"value": 5683.77, "unit": "m³"}
